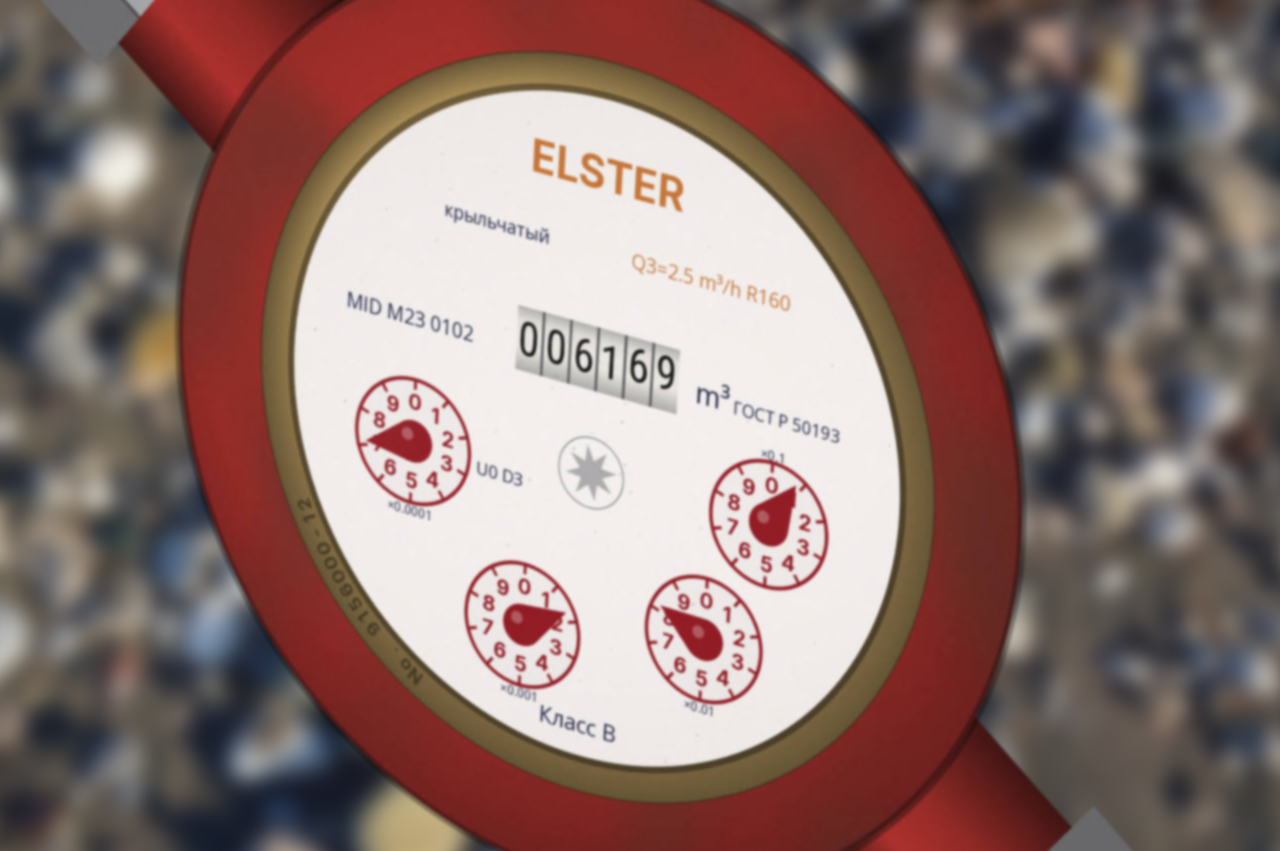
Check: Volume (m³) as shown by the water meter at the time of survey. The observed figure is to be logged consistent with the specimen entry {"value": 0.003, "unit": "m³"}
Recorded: {"value": 6169.0817, "unit": "m³"}
